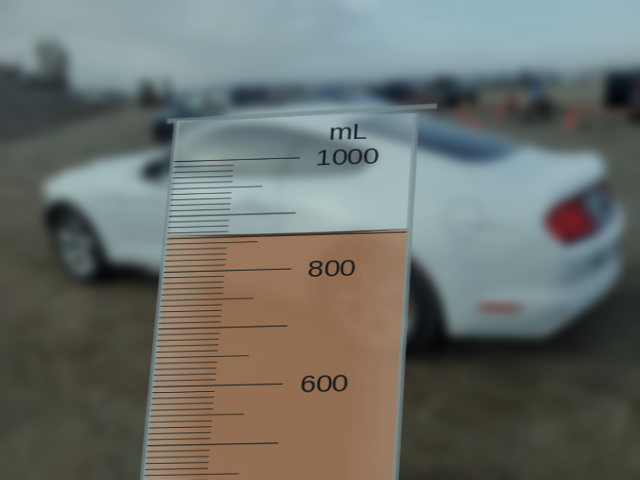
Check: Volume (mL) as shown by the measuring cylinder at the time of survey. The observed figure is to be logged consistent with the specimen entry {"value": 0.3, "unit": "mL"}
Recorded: {"value": 860, "unit": "mL"}
